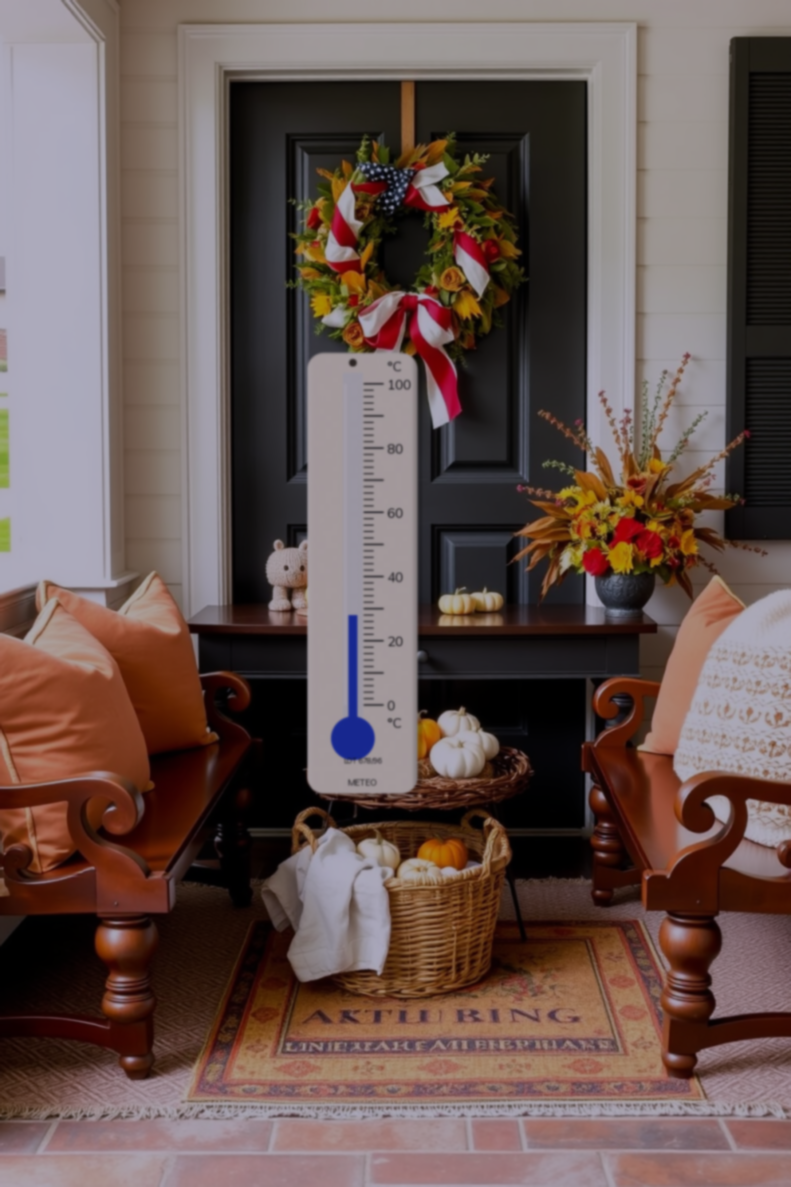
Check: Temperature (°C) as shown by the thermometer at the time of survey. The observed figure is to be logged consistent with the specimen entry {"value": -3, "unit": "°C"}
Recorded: {"value": 28, "unit": "°C"}
